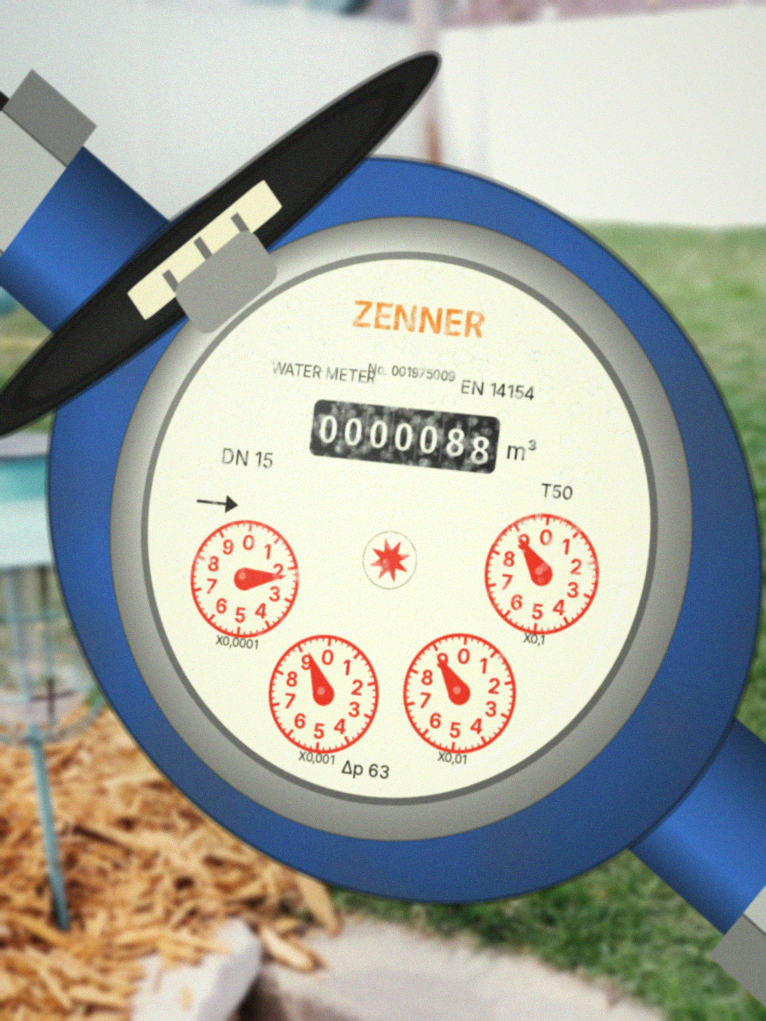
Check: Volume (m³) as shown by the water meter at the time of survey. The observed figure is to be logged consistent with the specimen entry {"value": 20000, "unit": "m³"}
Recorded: {"value": 87.8892, "unit": "m³"}
